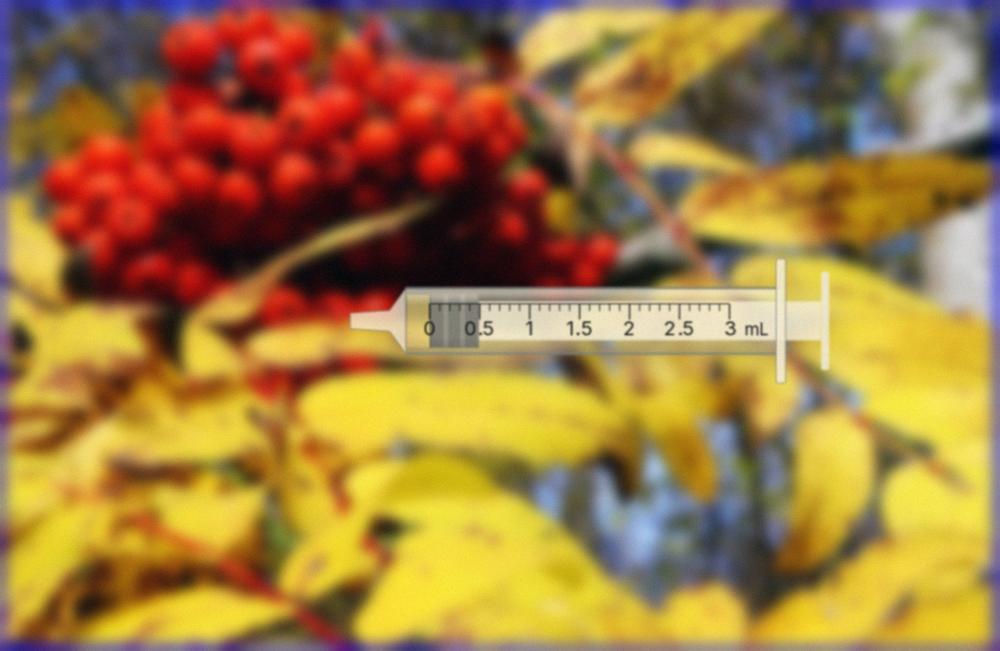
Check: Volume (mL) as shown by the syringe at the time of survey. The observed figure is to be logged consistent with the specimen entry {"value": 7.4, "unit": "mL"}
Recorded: {"value": 0, "unit": "mL"}
